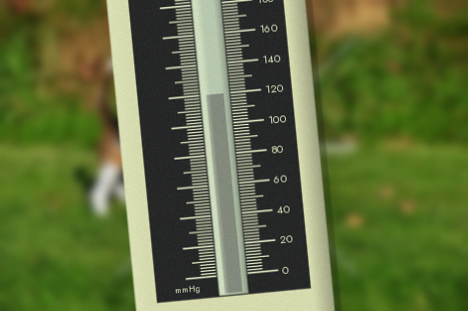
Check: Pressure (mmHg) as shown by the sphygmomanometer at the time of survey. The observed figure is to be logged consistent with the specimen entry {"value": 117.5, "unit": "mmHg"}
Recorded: {"value": 120, "unit": "mmHg"}
